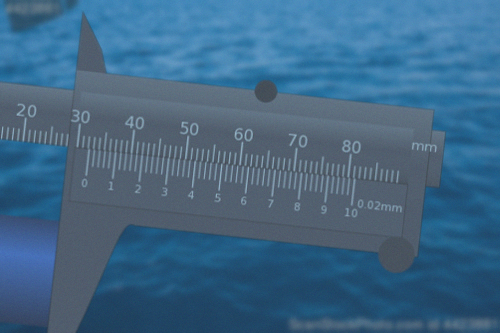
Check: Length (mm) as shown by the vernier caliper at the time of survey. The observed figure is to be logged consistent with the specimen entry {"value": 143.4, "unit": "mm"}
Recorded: {"value": 32.2, "unit": "mm"}
